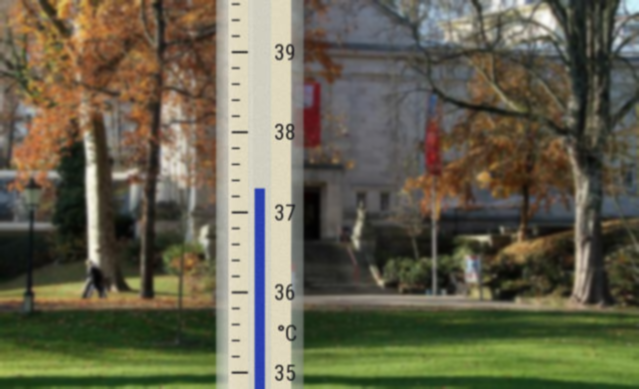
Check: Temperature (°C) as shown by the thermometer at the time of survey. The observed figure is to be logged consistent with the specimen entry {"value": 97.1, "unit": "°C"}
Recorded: {"value": 37.3, "unit": "°C"}
